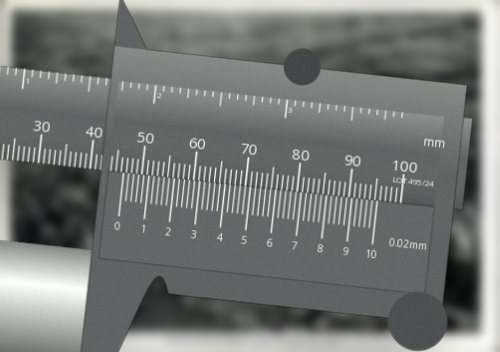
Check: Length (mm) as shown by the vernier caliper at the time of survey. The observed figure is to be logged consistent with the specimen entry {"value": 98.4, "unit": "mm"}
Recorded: {"value": 46.5, "unit": "mm"}
